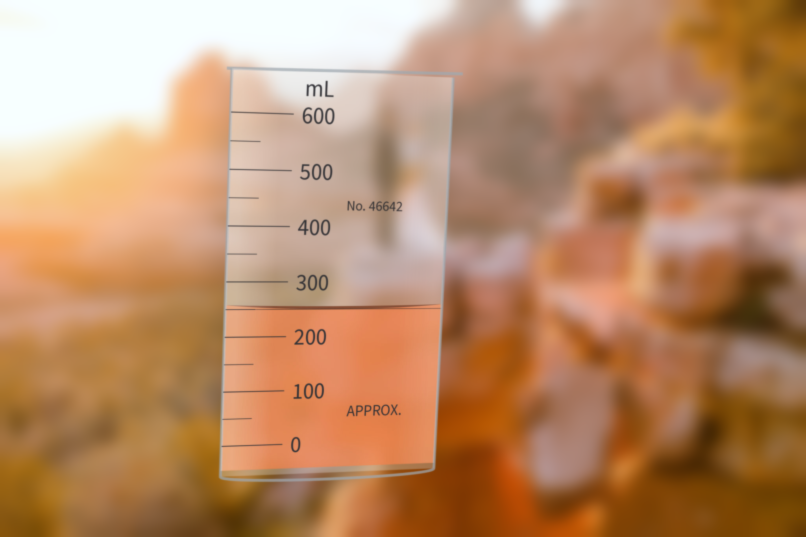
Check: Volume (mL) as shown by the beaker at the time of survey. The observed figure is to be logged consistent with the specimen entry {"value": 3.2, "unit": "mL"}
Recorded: {"value": 250, "unit": "mL"}
